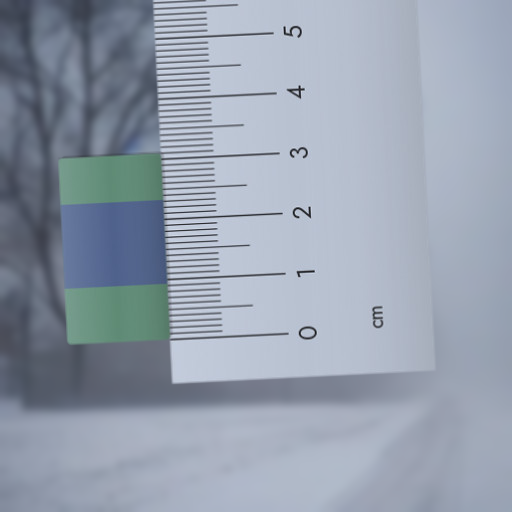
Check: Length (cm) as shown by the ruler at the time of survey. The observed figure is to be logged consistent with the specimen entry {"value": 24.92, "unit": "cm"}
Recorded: {"value": 3.1, "unit": "cm"}
